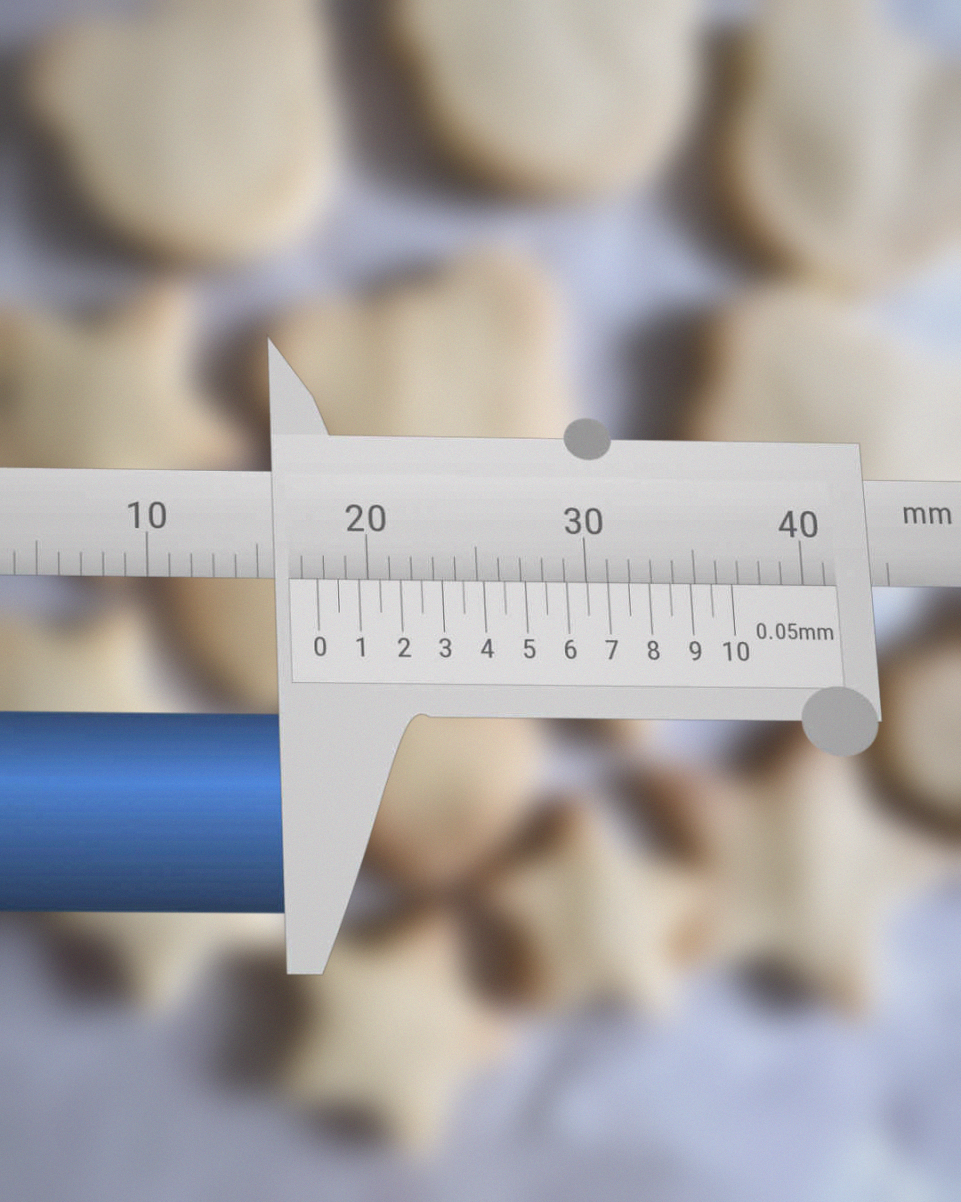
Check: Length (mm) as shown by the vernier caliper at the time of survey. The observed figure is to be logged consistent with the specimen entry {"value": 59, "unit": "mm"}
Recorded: {"value": 17.70, "unit": "mm"}
